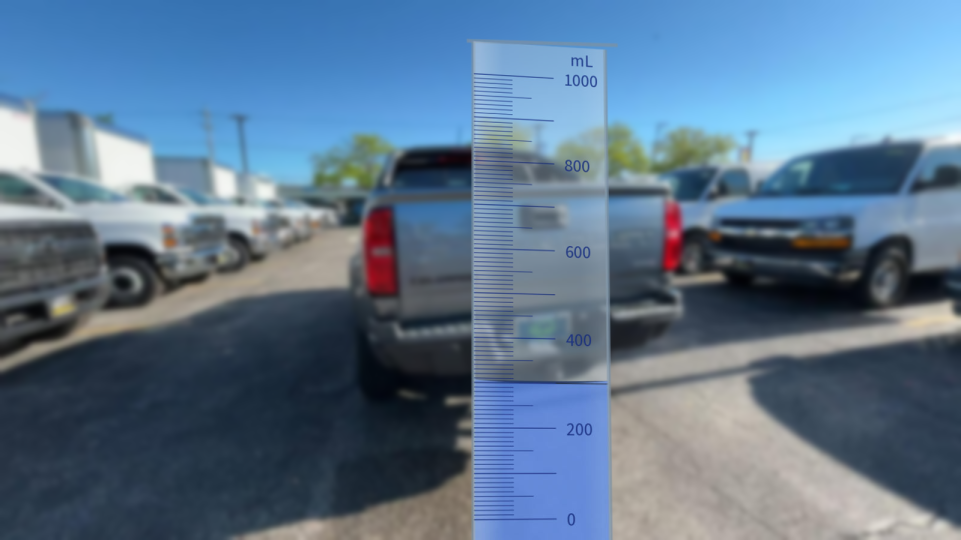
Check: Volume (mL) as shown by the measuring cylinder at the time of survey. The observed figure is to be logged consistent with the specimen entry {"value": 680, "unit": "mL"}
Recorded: {"value": 300, "unit": "mL"}
